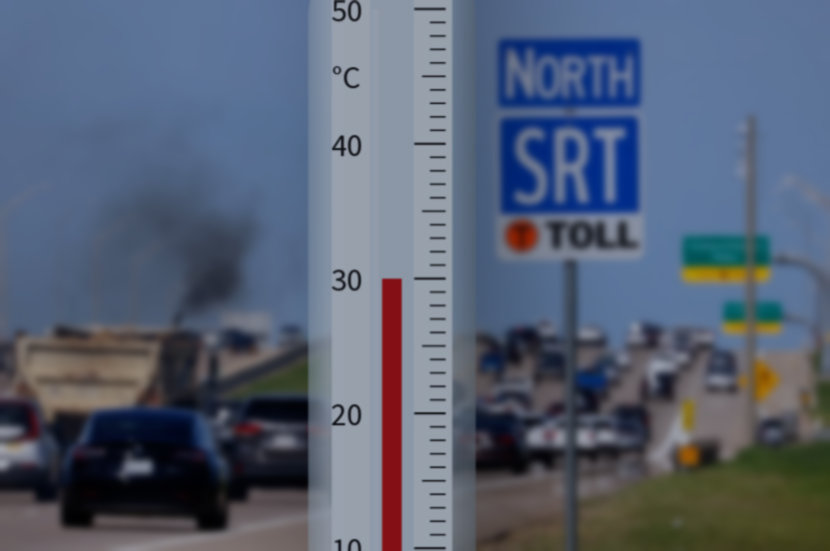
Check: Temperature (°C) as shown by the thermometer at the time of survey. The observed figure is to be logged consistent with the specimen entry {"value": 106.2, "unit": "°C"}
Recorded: {"value": 30, "unit": "°C"}
